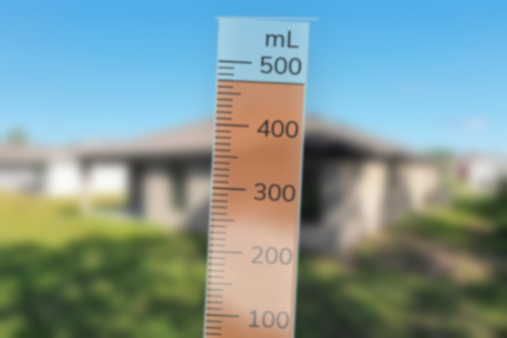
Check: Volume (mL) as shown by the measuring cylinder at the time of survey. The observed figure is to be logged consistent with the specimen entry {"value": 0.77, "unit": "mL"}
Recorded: {"value": 470, "unit": "mL"}
